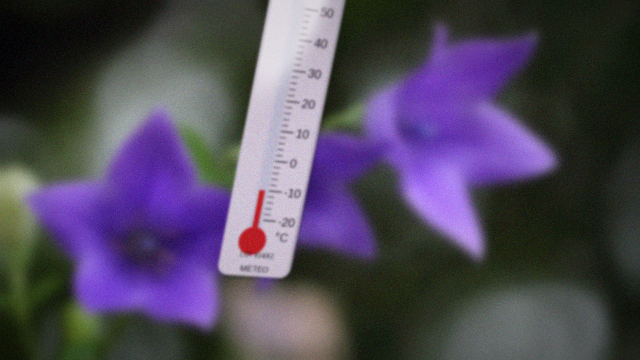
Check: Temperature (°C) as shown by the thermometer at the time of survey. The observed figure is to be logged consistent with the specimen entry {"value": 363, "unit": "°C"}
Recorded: {"value": -10, "unit": "°C"}
